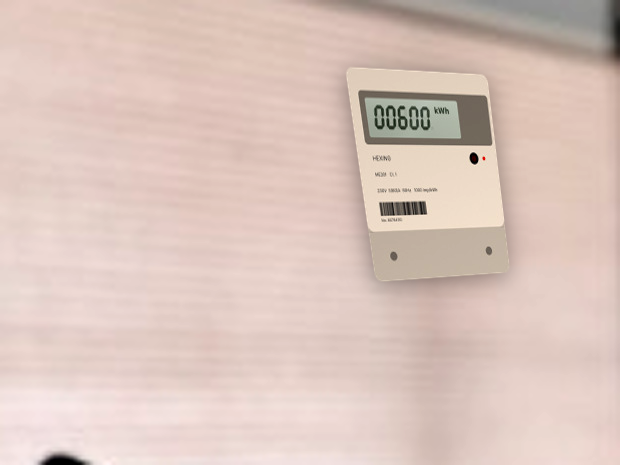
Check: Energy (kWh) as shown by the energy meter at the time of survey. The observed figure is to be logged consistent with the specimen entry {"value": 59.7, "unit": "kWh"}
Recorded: {"value": 600, "unit": "kWh"}
